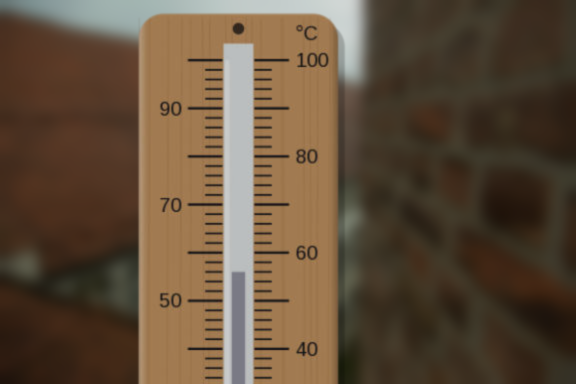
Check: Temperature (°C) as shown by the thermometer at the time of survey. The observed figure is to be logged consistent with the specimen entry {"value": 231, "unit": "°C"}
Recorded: {"value": 56, "unit": "°C"}
